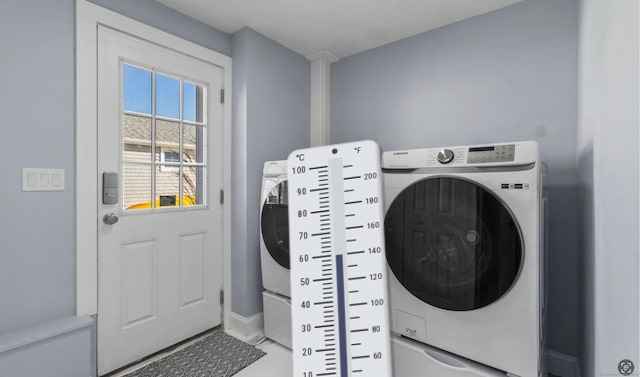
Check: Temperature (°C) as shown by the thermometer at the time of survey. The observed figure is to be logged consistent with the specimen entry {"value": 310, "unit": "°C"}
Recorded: {"value": 60, "unit": "°C"}
